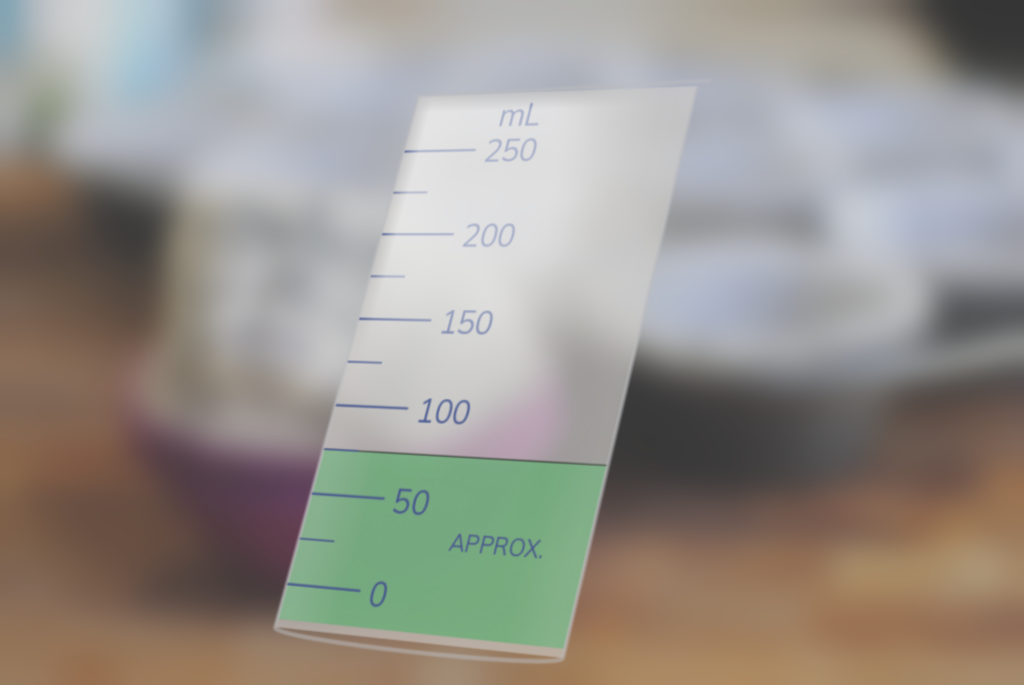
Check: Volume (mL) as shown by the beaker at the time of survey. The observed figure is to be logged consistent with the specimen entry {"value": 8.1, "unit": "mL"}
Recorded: {"value": 75, "unit": "mL"}
